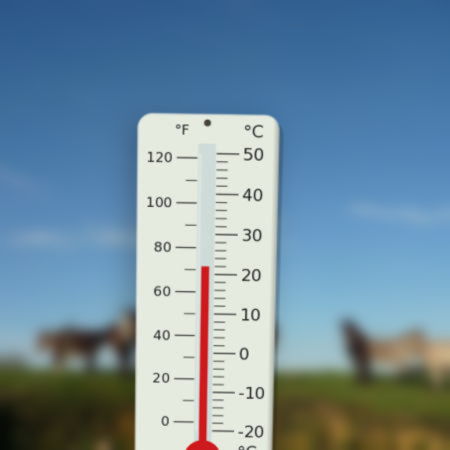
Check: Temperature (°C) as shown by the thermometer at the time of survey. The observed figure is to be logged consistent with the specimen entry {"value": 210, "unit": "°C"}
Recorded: {"value": 22, "unit": "°C"}
